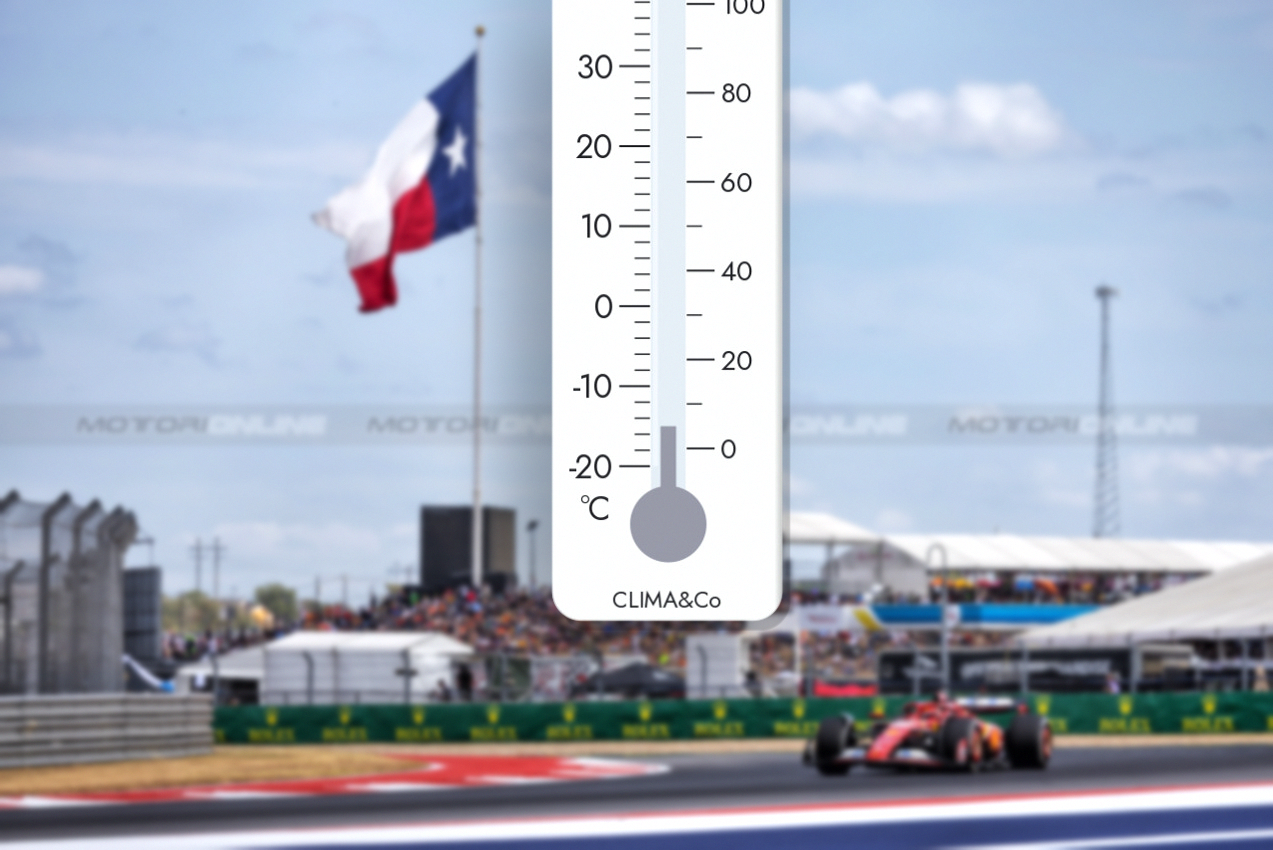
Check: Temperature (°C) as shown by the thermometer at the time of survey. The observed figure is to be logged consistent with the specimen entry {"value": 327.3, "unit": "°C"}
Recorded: {"value": -15, "unit": "°C"}
